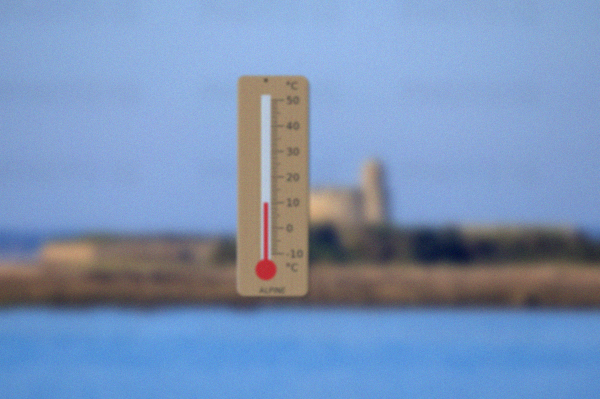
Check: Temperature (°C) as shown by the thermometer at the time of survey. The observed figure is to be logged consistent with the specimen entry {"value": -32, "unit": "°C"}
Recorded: {"value": 10, "unit": "°C"}
